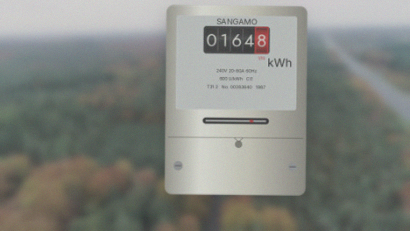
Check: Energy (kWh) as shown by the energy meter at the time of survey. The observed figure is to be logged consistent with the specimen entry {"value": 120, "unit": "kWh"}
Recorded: {"value": 164.8, "unit": "kWh"}
